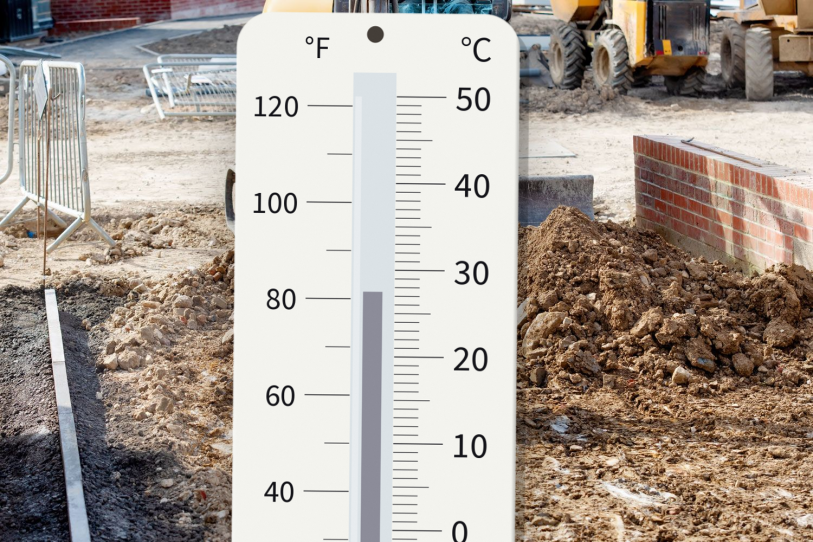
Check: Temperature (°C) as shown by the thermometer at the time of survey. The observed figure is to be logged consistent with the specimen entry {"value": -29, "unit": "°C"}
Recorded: {"value": 27.5, "unit": "°C"}
